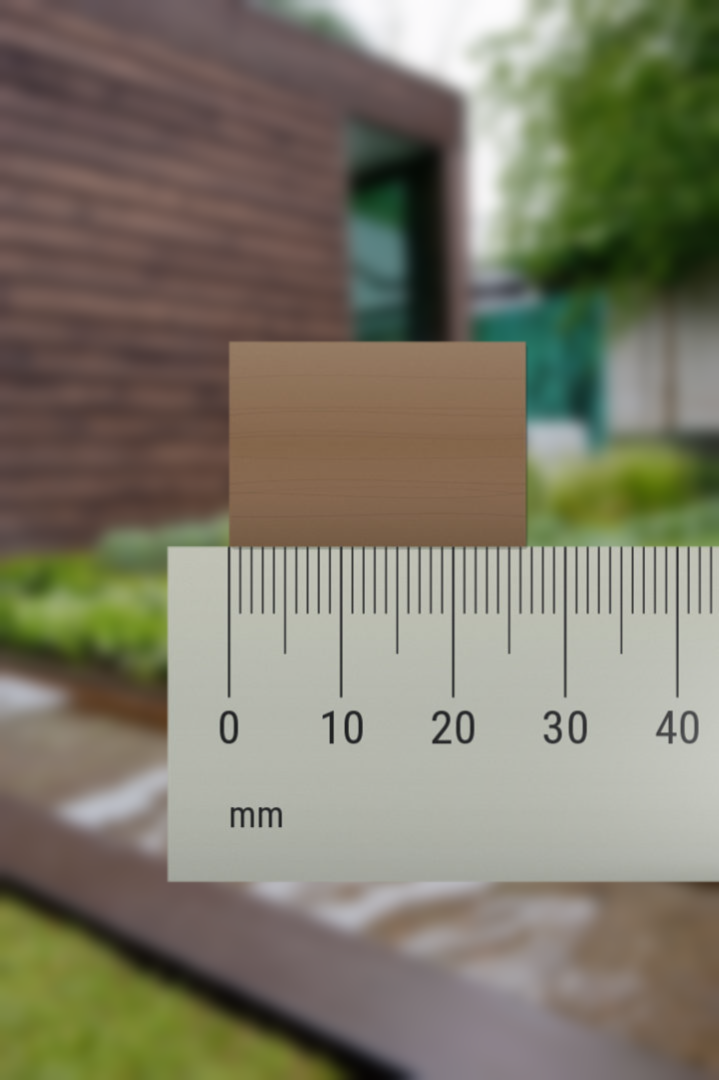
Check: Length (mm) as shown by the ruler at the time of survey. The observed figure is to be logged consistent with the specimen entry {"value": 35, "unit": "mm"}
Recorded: {"value": 26.5, "unit": "mm"}
